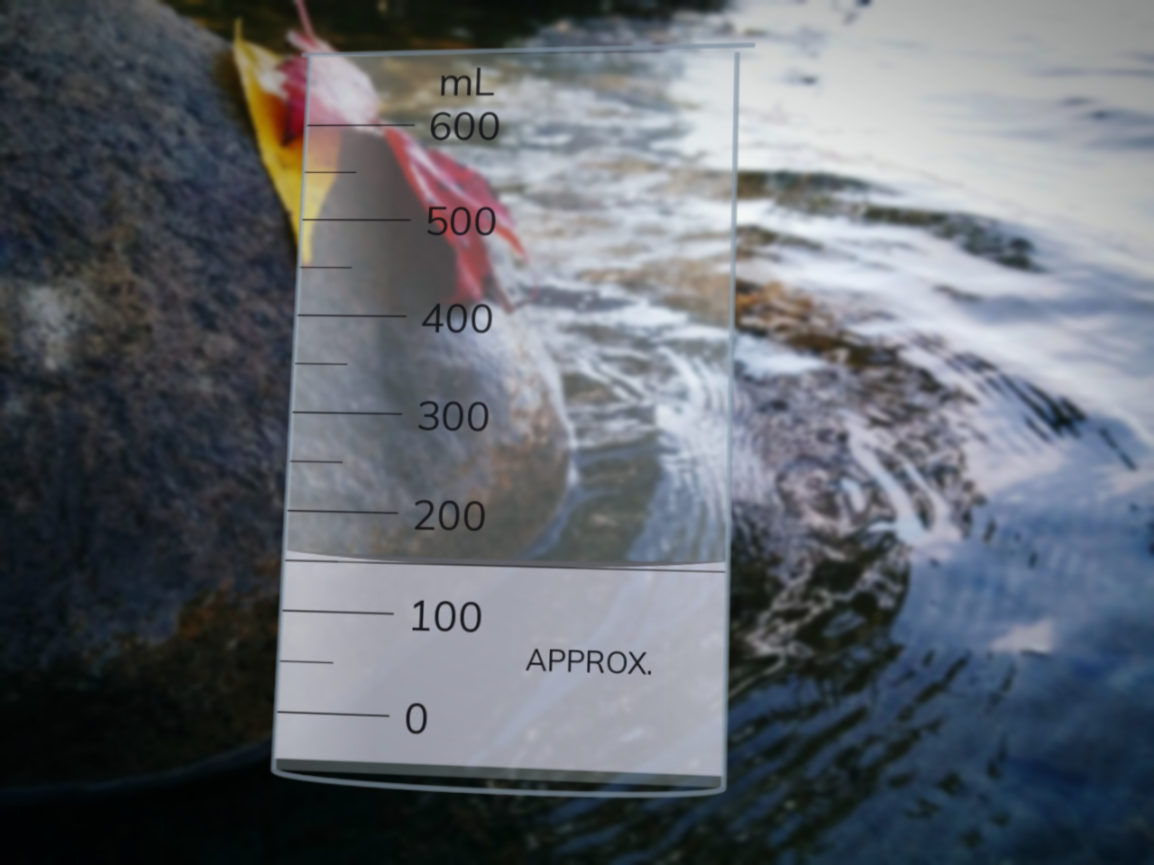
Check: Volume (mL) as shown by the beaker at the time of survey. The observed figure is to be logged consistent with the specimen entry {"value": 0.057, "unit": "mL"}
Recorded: {"value": 150, "unit": "mL"}
